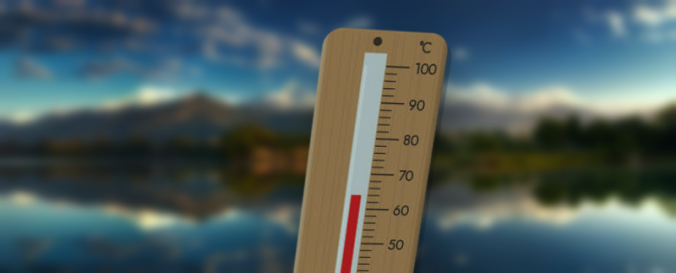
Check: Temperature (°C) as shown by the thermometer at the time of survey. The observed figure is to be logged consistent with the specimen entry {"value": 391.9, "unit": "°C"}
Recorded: {"value": 64, "unit": "°C"}
